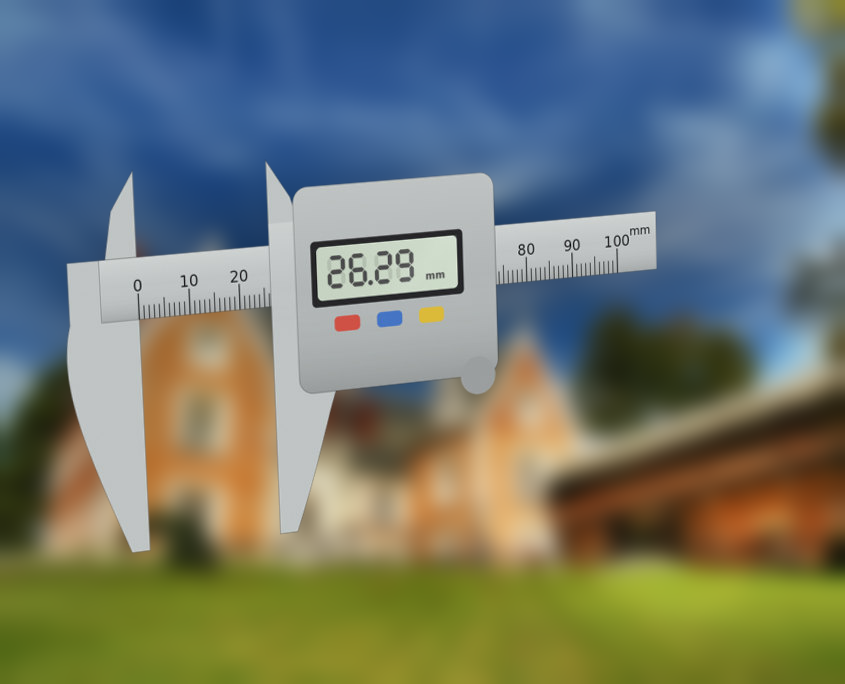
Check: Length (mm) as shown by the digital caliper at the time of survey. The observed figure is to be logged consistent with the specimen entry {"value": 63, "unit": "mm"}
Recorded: {"value": 26.29, "unit": "mm"}
